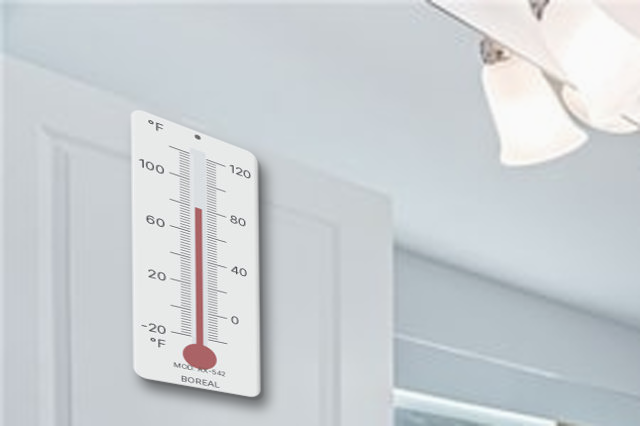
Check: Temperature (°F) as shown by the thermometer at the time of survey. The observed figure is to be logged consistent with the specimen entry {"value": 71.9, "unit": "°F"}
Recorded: {"value": 80, "unit": "°F"}
